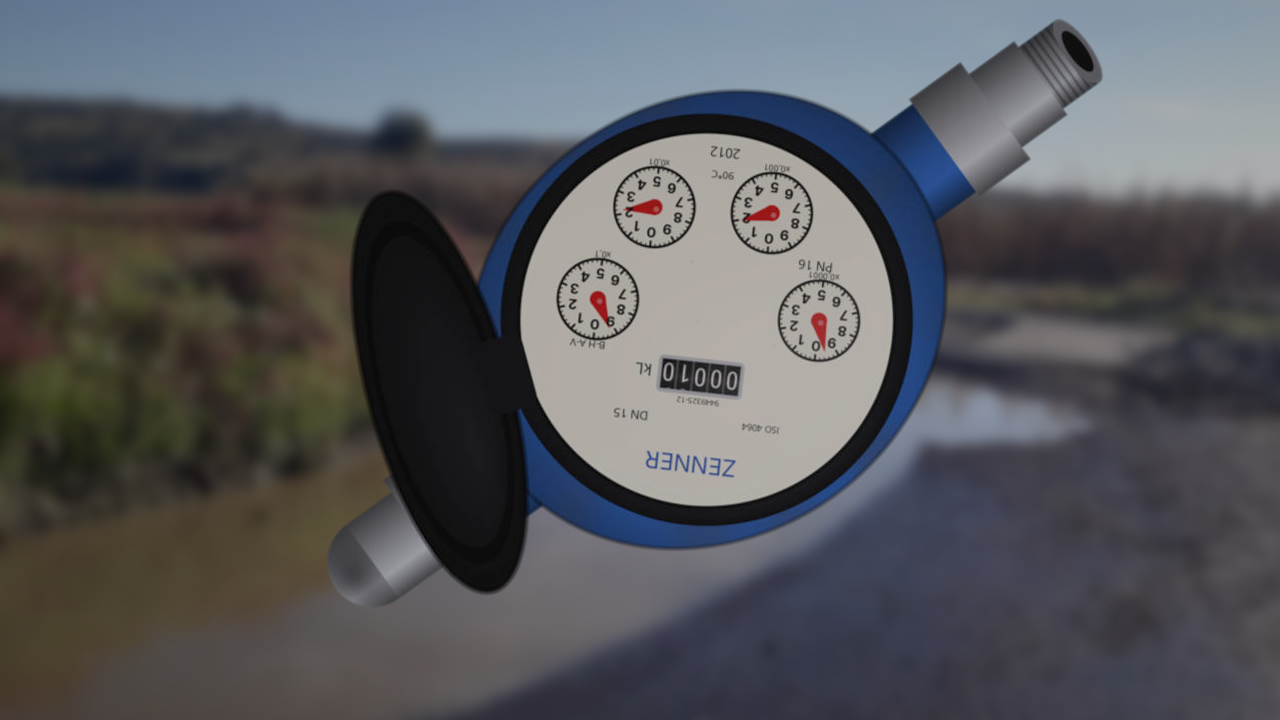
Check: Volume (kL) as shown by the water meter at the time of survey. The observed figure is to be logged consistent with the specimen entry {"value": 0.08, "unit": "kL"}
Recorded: {"value": 9.9219, "unit": "kL"}
